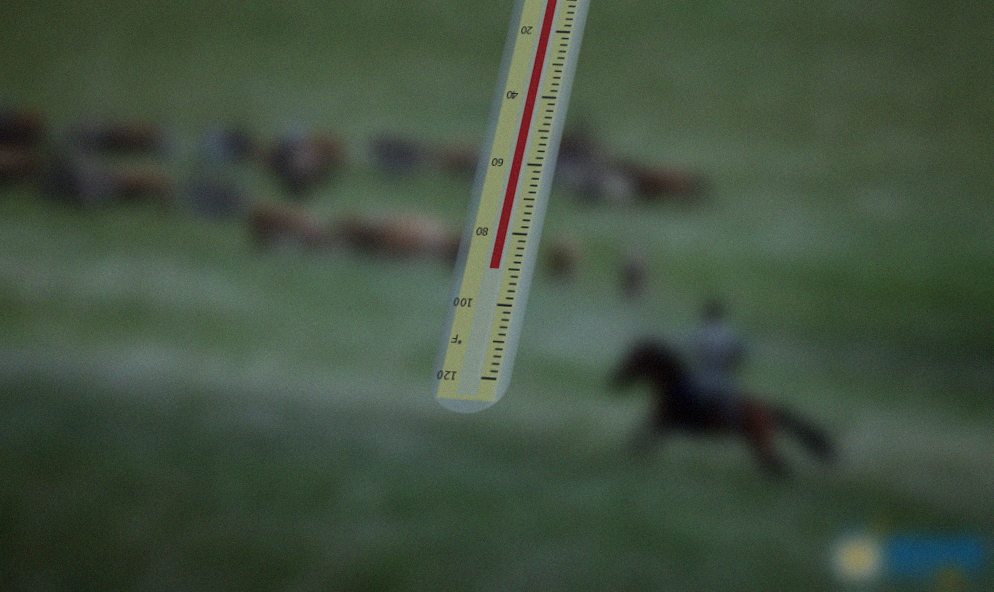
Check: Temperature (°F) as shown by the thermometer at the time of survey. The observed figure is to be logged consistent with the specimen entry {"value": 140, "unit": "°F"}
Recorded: {"value": 90, "unit": "°F"}
